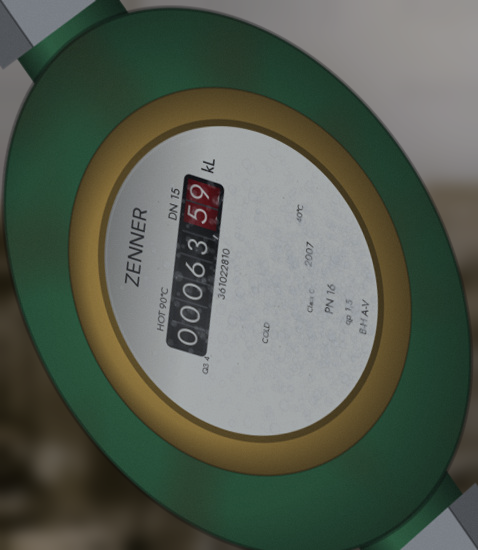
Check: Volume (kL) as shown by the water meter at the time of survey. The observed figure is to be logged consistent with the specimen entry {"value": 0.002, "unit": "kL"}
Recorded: {"value": 63.59, "unit": "kL"}
